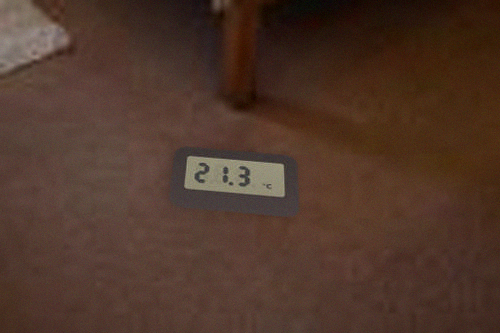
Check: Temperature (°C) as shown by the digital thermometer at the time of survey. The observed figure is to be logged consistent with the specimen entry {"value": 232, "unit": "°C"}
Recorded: {"value": 21.3, "unit": "°C"}
